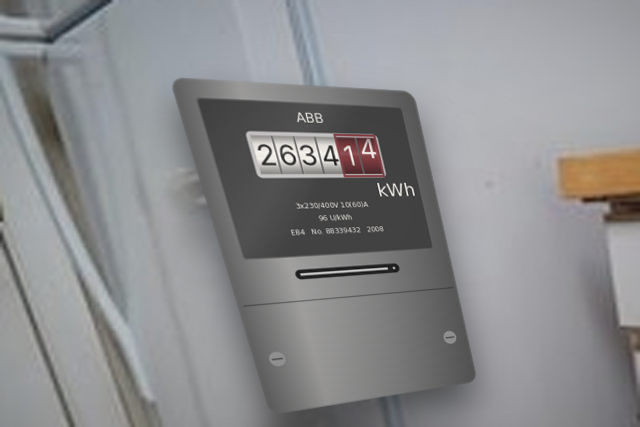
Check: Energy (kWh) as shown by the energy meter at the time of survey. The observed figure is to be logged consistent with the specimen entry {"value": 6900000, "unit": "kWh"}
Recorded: {"value": 2634.14, "unit": "kWh"}
